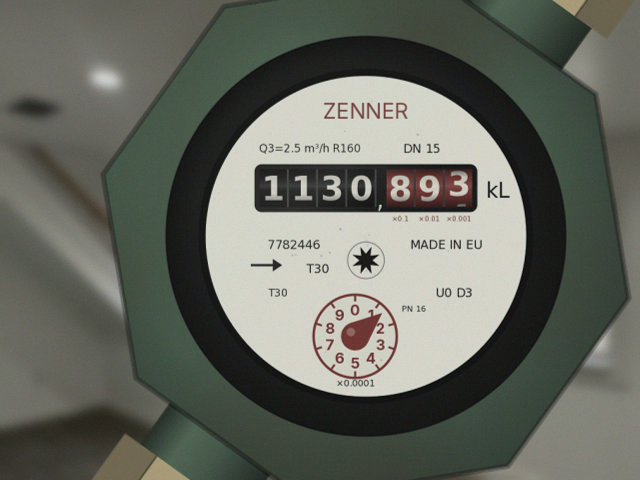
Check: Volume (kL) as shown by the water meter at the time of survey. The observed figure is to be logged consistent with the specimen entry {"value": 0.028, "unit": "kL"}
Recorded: {"value": 1130.8931, "unit": "kL"}
